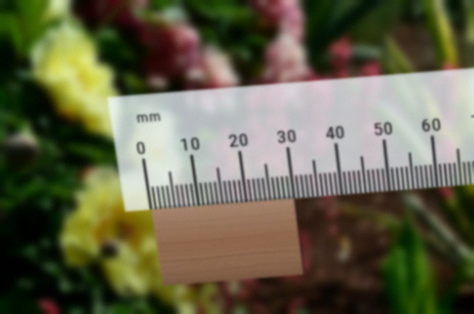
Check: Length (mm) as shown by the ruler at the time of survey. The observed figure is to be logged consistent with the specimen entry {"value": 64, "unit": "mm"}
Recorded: {"value": 30, "unit": "mm"}
